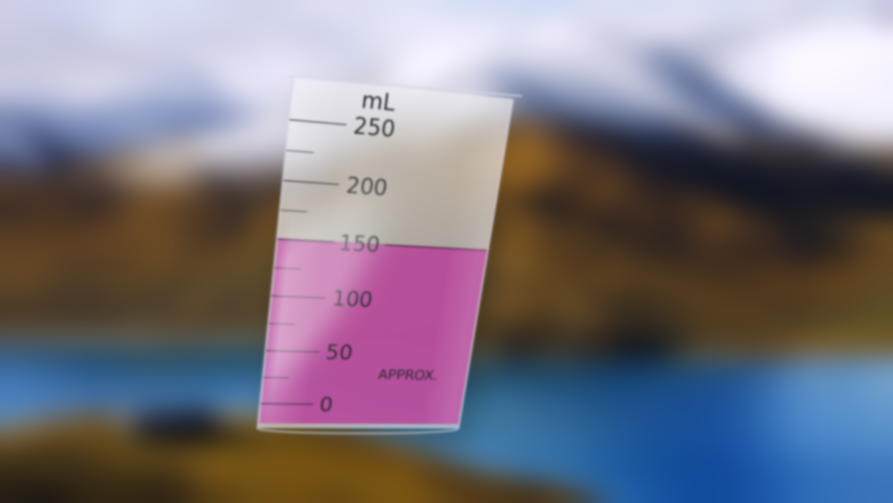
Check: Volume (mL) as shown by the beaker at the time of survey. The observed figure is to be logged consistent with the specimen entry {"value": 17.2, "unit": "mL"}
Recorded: {"value": 150, "unit": "mL"}
